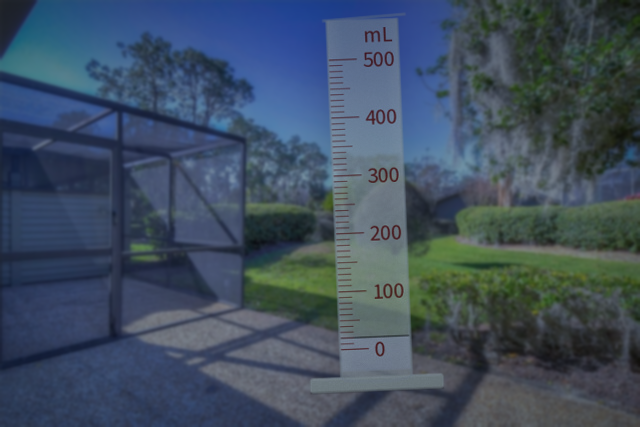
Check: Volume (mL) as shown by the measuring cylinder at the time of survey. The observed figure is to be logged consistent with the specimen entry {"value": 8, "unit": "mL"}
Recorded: {"value": 20, "unit": "mL"}
